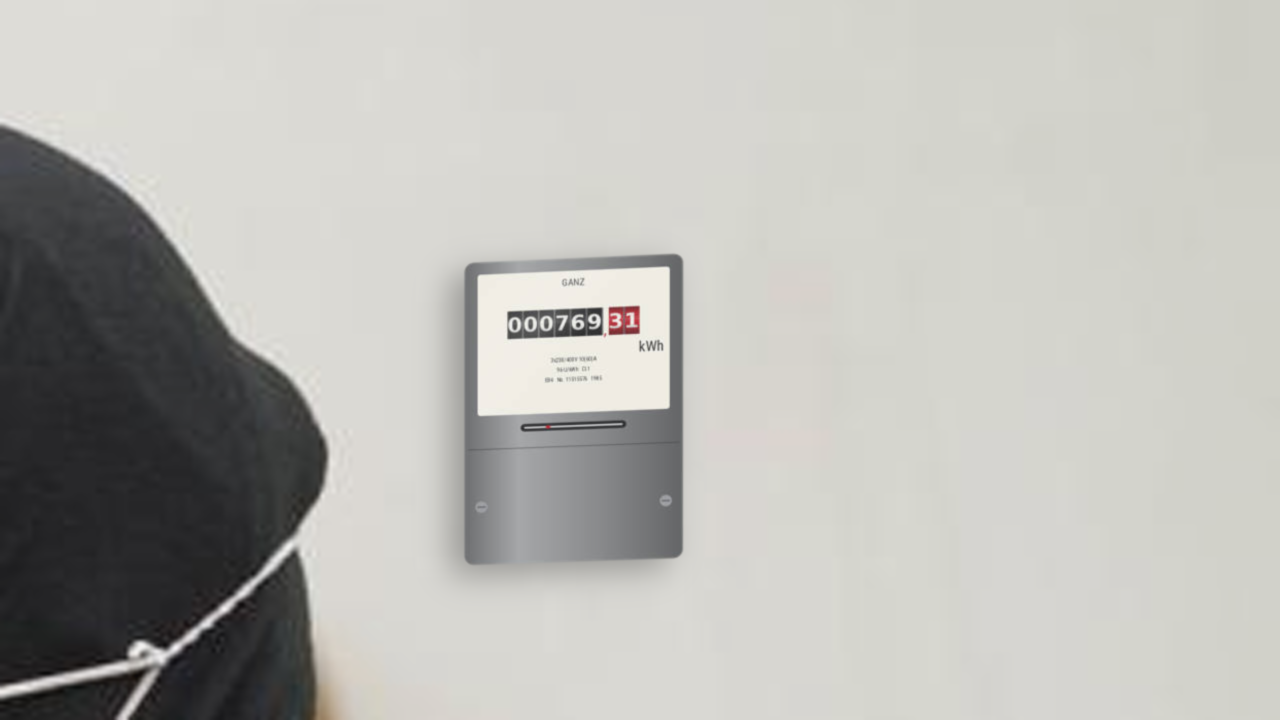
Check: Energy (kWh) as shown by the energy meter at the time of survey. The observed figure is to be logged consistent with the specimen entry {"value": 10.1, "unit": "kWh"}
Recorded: {"value": 769.31, "unit": "kWh"}
